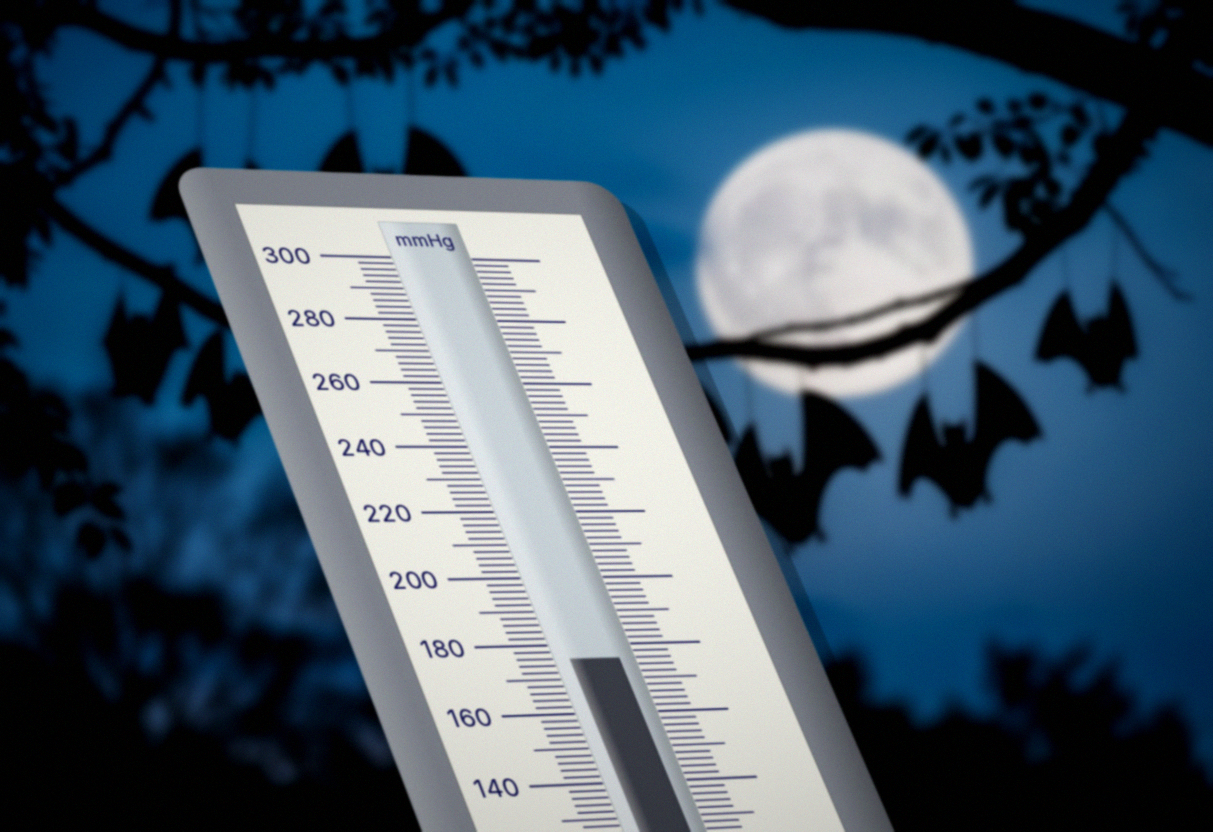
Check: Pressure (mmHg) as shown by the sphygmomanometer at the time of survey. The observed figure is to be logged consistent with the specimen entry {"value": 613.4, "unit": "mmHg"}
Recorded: {"value": 176, "unit": "mmHg"}
